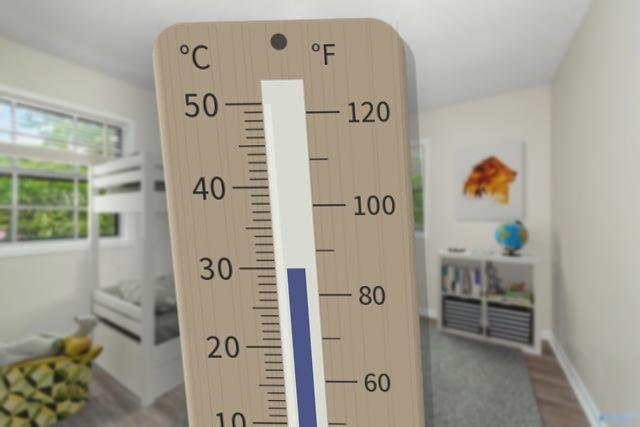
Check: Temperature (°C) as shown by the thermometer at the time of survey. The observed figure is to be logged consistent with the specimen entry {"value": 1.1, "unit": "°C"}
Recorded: {"value": 30, "unit": "°C"}
